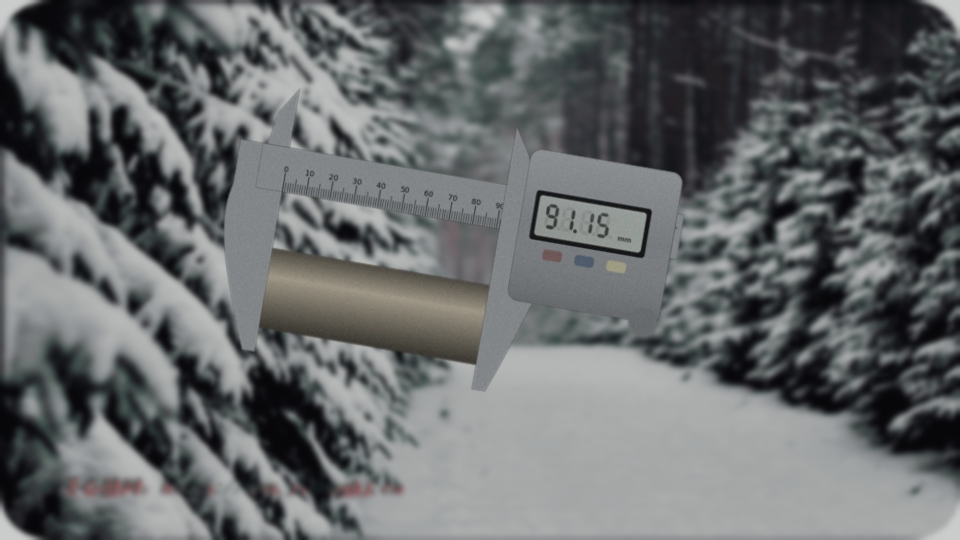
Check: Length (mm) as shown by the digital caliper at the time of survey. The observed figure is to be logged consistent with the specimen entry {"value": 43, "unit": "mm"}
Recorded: {"value": 91.15, "unit": "mm"}
